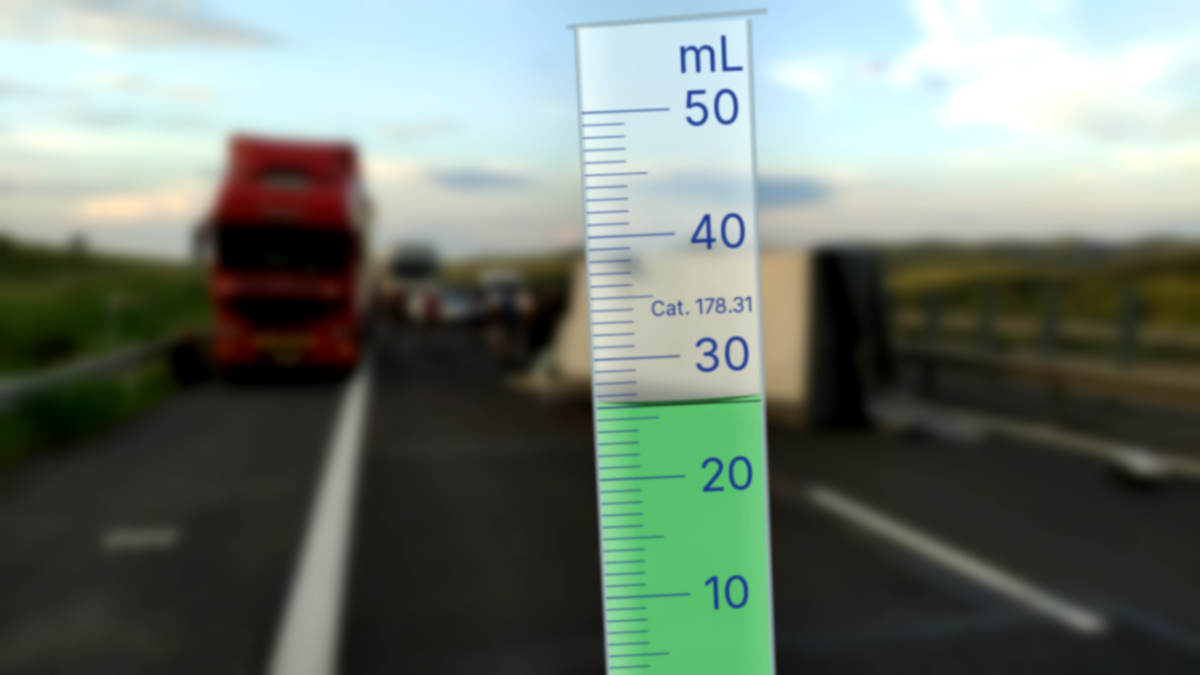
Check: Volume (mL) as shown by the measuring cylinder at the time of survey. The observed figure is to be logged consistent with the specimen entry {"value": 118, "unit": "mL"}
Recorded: {"value": 26, "unit": "mL"}
